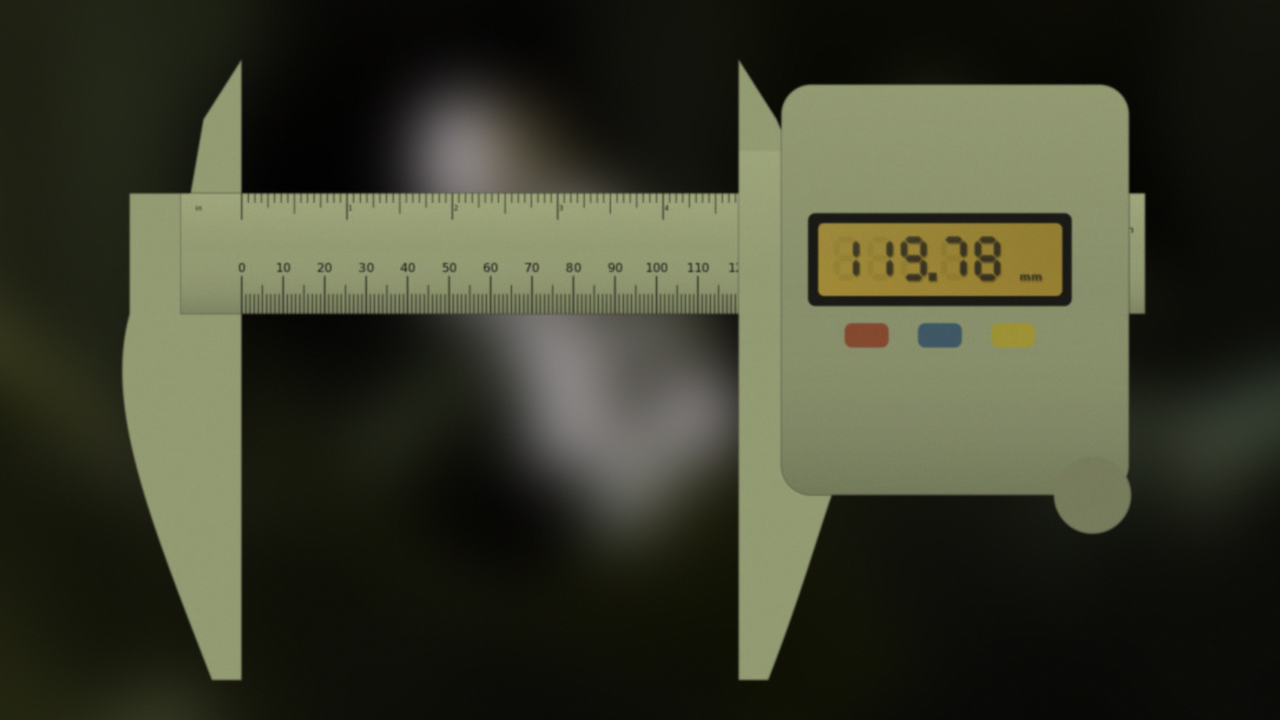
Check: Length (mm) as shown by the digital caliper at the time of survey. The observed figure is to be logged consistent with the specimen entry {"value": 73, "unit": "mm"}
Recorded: {"value": 119.78, "unit": "mm"}
